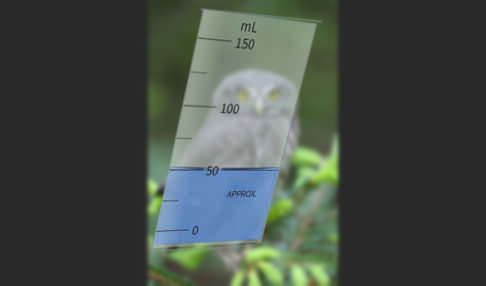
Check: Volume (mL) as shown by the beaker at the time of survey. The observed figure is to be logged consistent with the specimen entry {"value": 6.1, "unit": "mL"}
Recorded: {"value": 50, "unit": "mL"}
